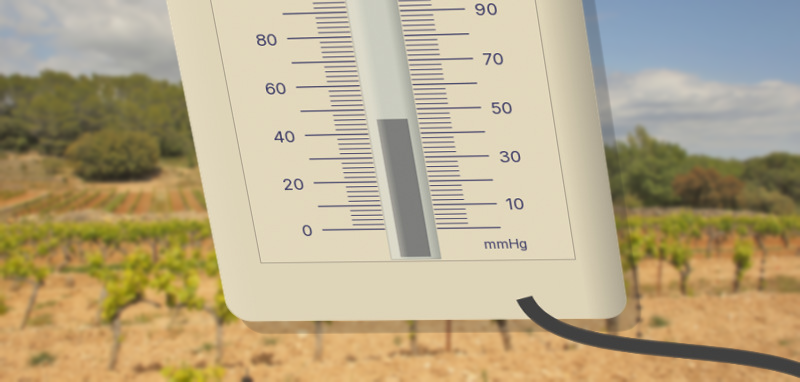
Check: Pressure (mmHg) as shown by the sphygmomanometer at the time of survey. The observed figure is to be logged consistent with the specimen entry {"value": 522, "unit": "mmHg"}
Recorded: {"value": 46, "unit": "mmHg"}
